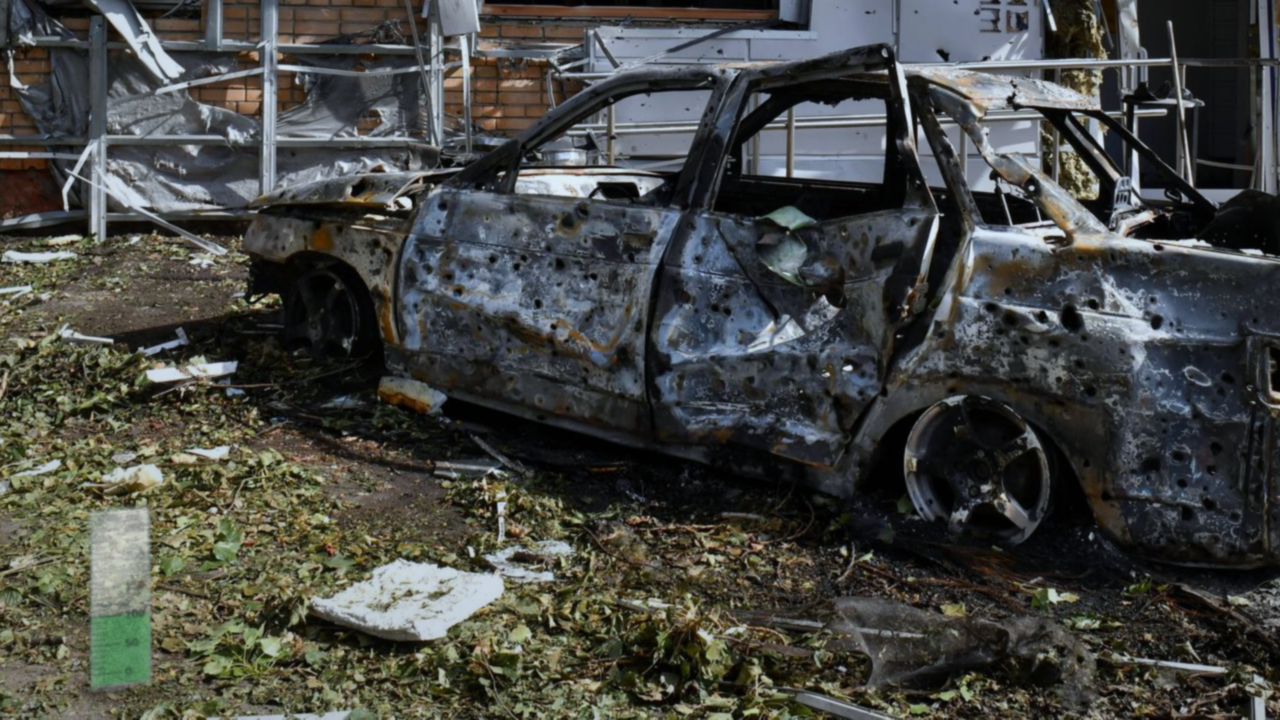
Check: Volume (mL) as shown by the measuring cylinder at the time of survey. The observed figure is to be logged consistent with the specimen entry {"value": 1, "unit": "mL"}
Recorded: {"value": 100, "unit": "mL"}
